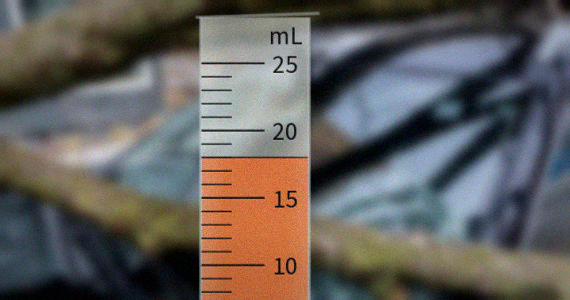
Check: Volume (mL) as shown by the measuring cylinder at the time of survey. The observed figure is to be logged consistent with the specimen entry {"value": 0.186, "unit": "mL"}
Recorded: {"value": 18, "unit": "mL"}
